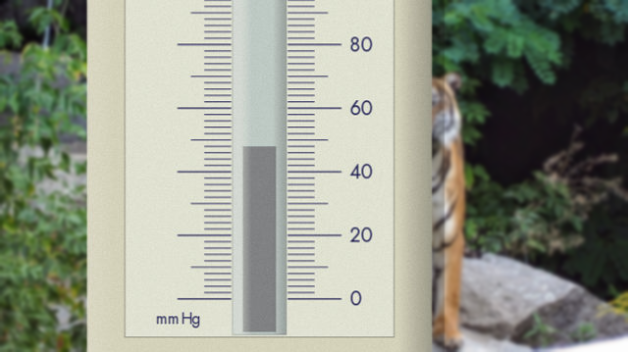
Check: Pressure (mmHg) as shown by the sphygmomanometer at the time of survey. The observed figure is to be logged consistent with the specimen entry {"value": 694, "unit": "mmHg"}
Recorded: {"value": 48, "unit": "mmHg"}
